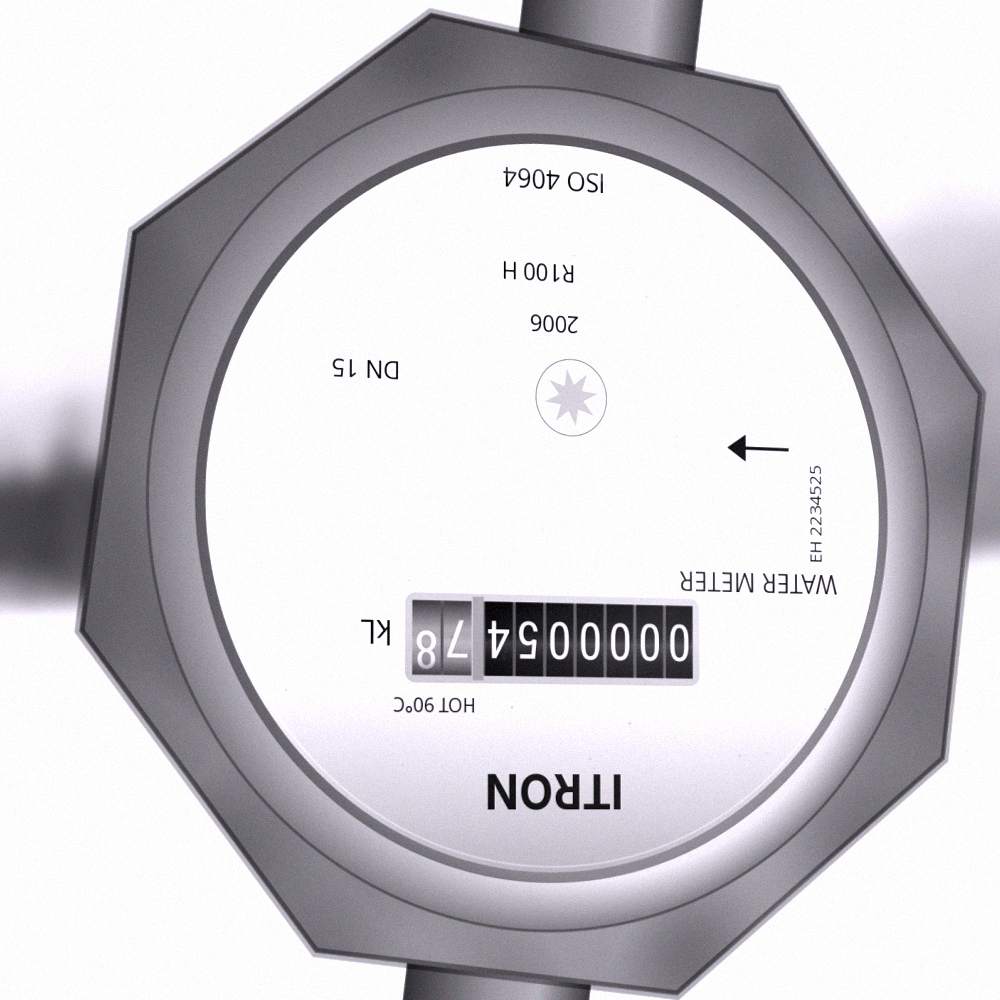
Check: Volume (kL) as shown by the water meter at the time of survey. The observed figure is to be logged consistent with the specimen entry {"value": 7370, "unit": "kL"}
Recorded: {"value": 54.78, "unit": "kL"}
